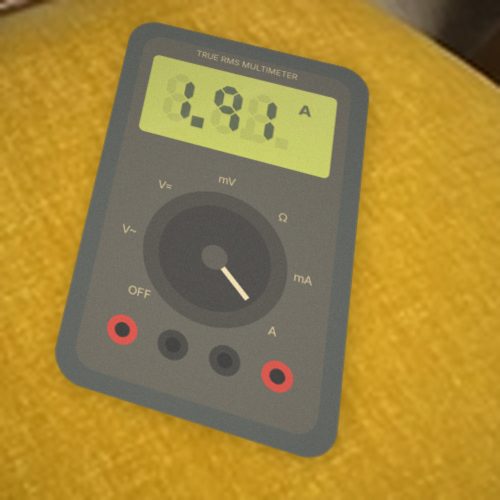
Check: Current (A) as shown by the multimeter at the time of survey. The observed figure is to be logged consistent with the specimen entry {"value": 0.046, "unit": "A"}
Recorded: {"value": 1.91, "unit": "A"}
